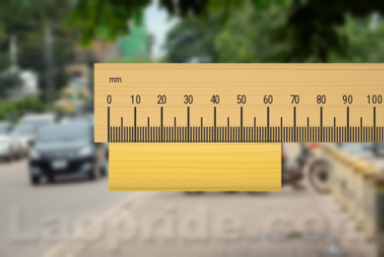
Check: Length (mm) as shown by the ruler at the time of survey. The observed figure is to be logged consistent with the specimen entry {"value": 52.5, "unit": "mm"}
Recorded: {"value": 65, "unit": "mm"}
